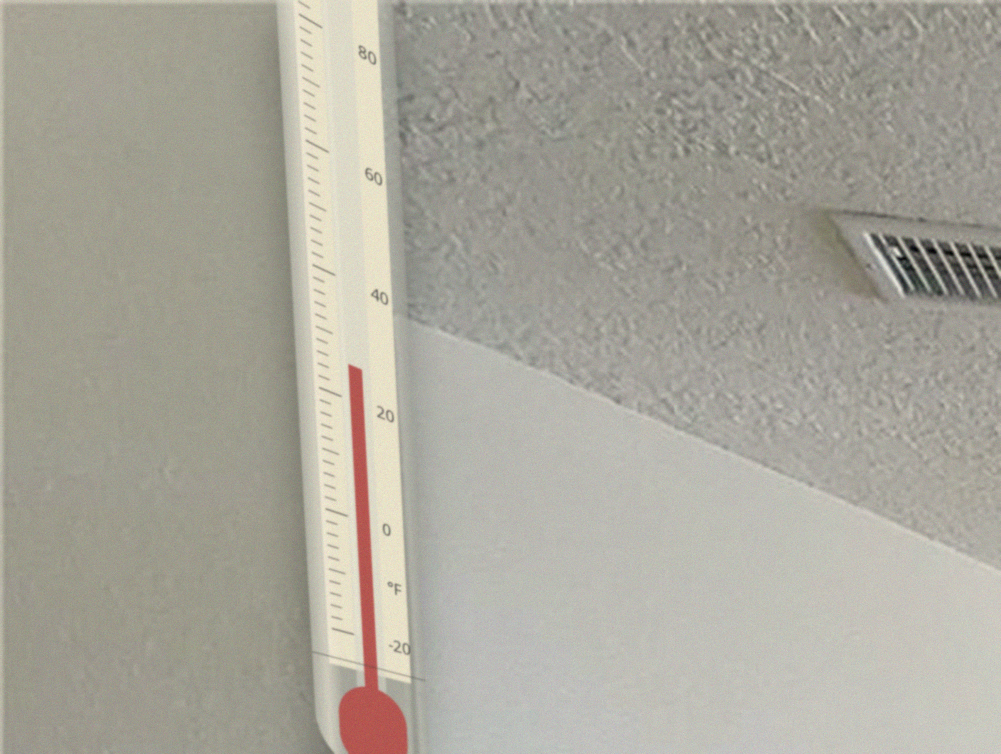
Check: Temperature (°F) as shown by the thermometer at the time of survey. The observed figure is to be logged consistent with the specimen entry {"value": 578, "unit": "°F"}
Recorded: {"value": 26, "unit": "°F"}
